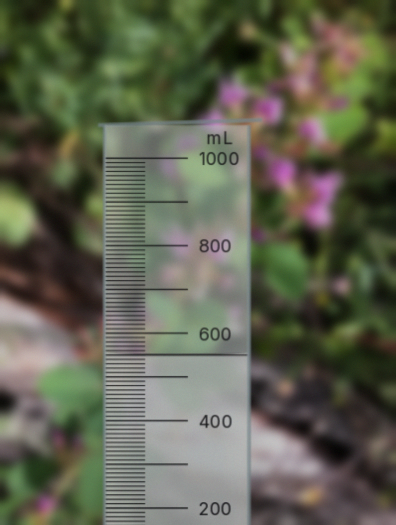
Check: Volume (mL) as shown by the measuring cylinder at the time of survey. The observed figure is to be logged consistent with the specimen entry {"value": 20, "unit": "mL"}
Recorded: {"value": 550, "unit": "mL"}
